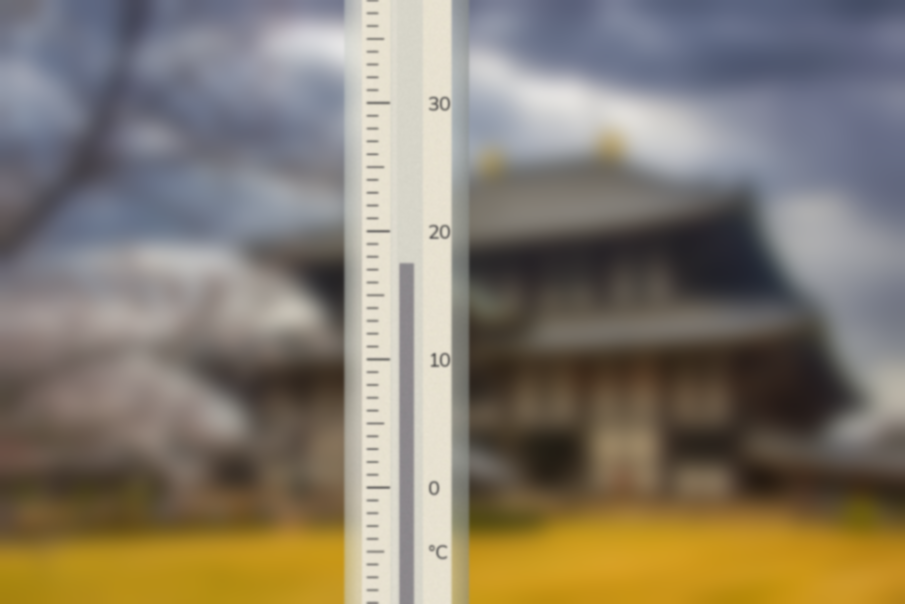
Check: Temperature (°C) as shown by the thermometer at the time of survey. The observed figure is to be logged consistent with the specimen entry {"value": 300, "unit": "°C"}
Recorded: {"value": 17.5, "unit": "°C"}
